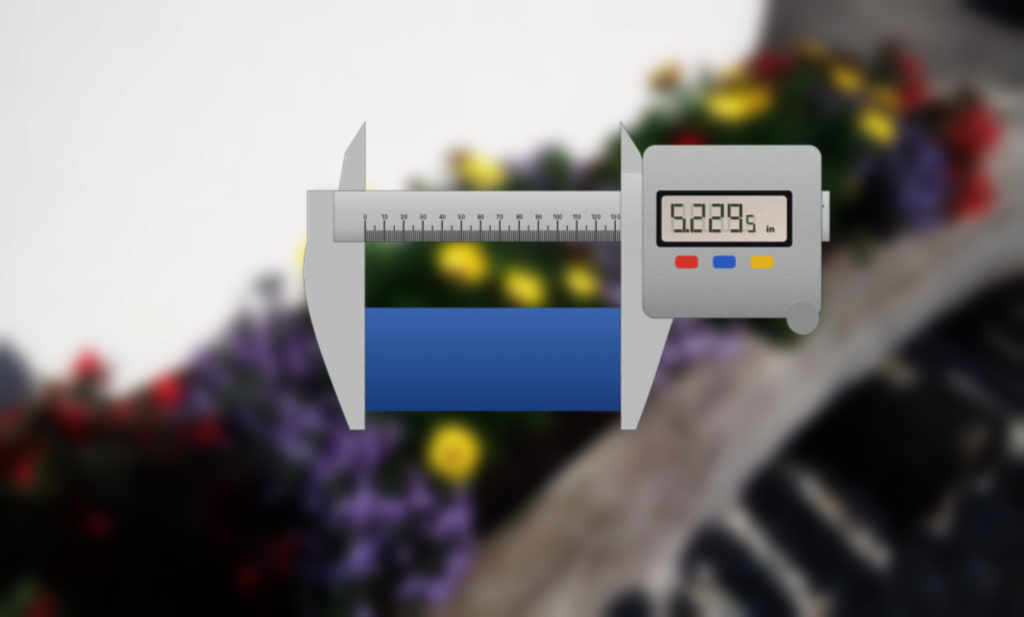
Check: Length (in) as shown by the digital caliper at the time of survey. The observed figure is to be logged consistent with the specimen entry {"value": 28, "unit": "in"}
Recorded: {"value": 5.2295, "unit": "in"}
